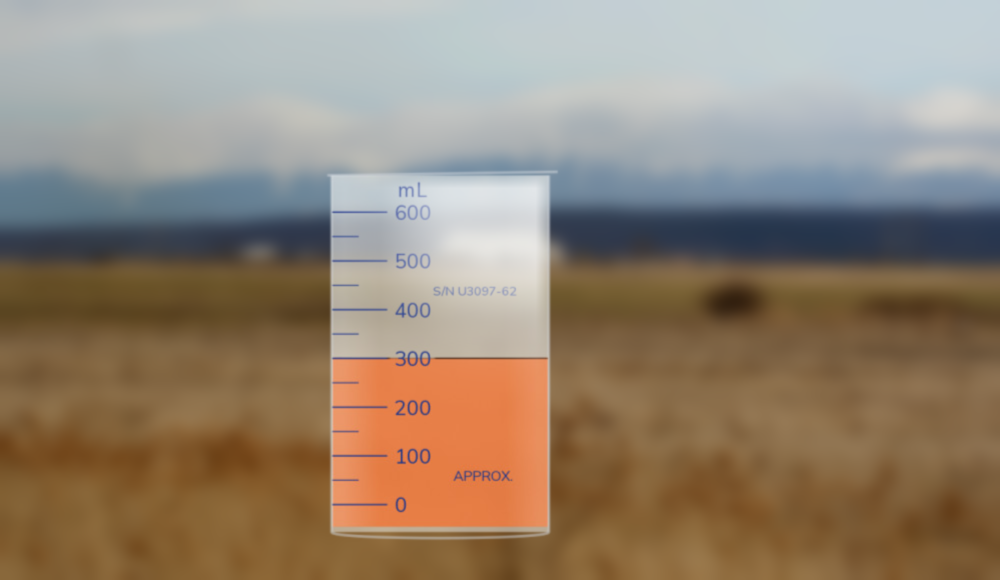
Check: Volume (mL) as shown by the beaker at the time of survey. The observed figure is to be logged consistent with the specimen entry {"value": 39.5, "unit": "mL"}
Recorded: {"value": 300, "unit": "mL"}
